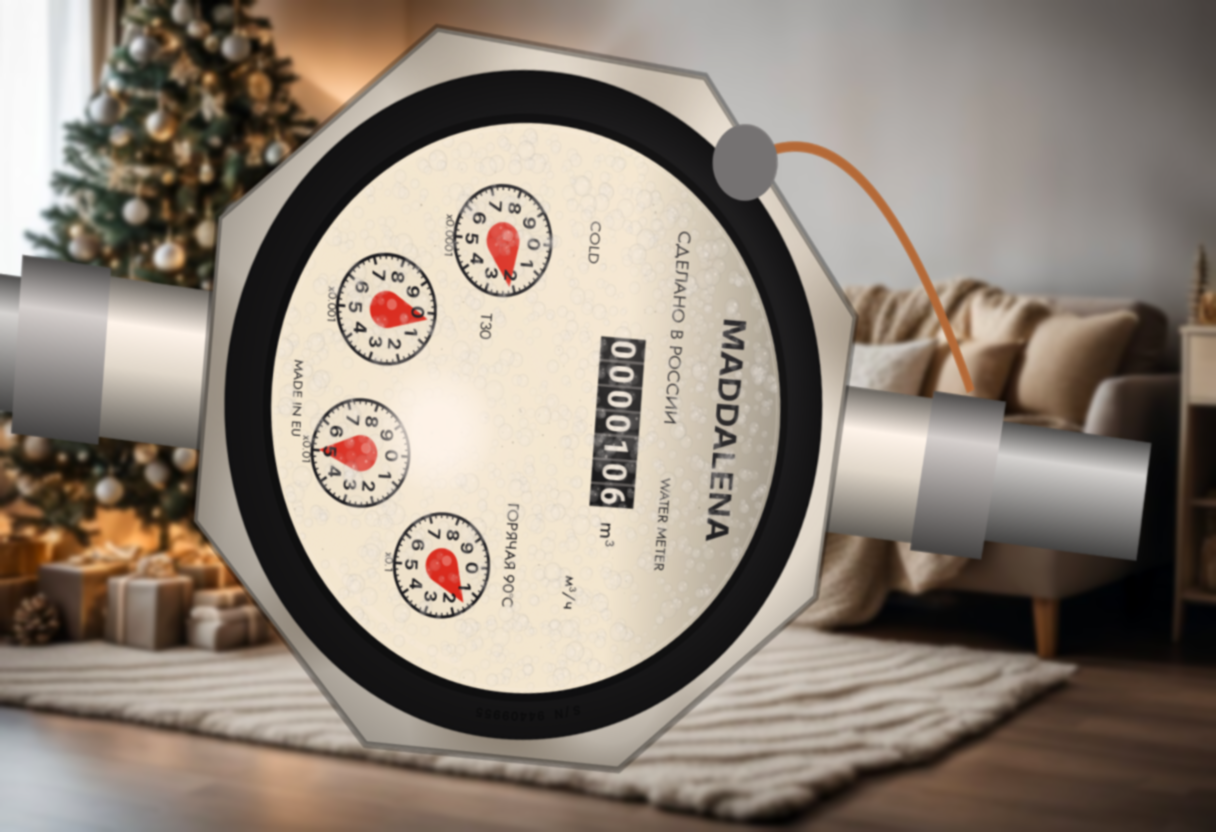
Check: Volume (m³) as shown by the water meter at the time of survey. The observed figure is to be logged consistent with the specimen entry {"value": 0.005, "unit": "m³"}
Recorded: {"value": 106.1502, "unit": "m³"}
